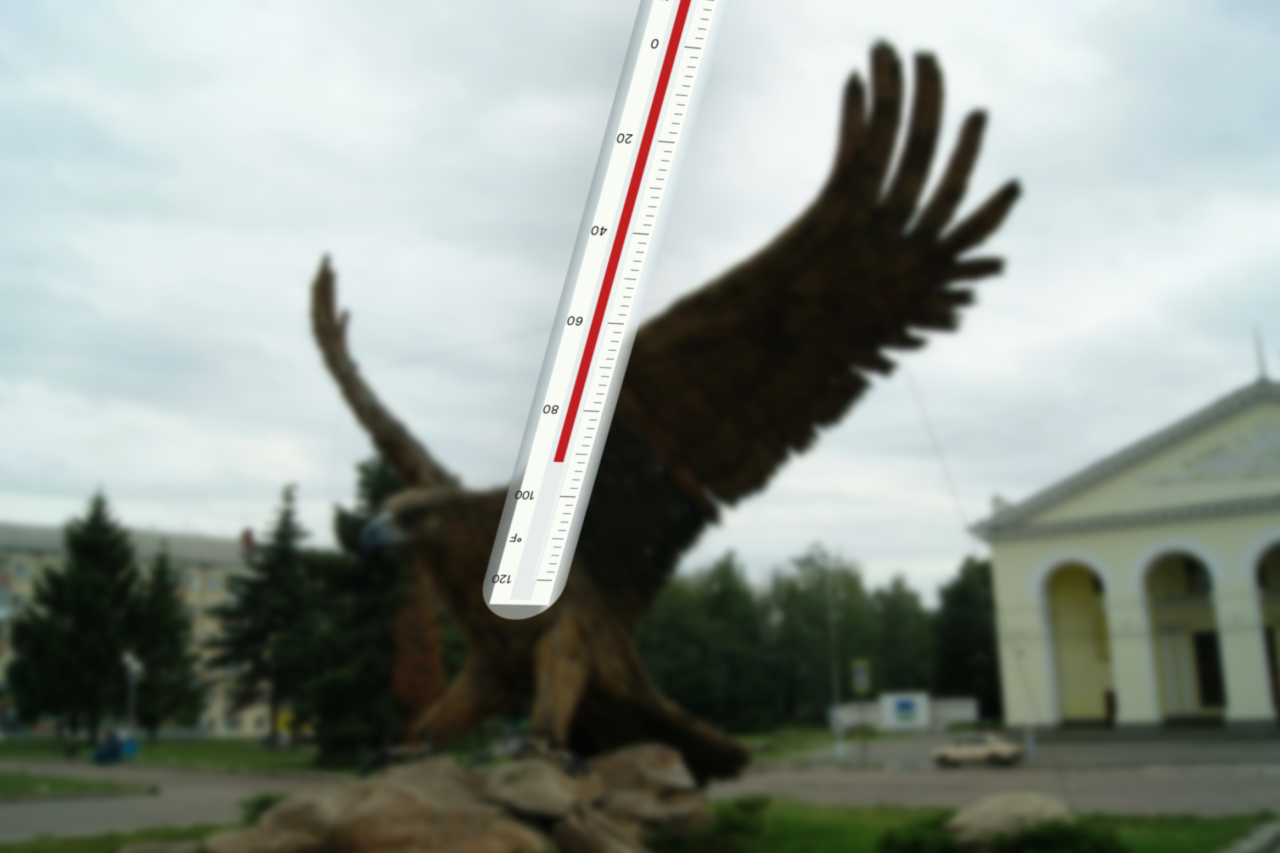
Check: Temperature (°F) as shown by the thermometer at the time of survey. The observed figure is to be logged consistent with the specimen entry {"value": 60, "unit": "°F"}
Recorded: {"value": 92, "unit": "°F"}
